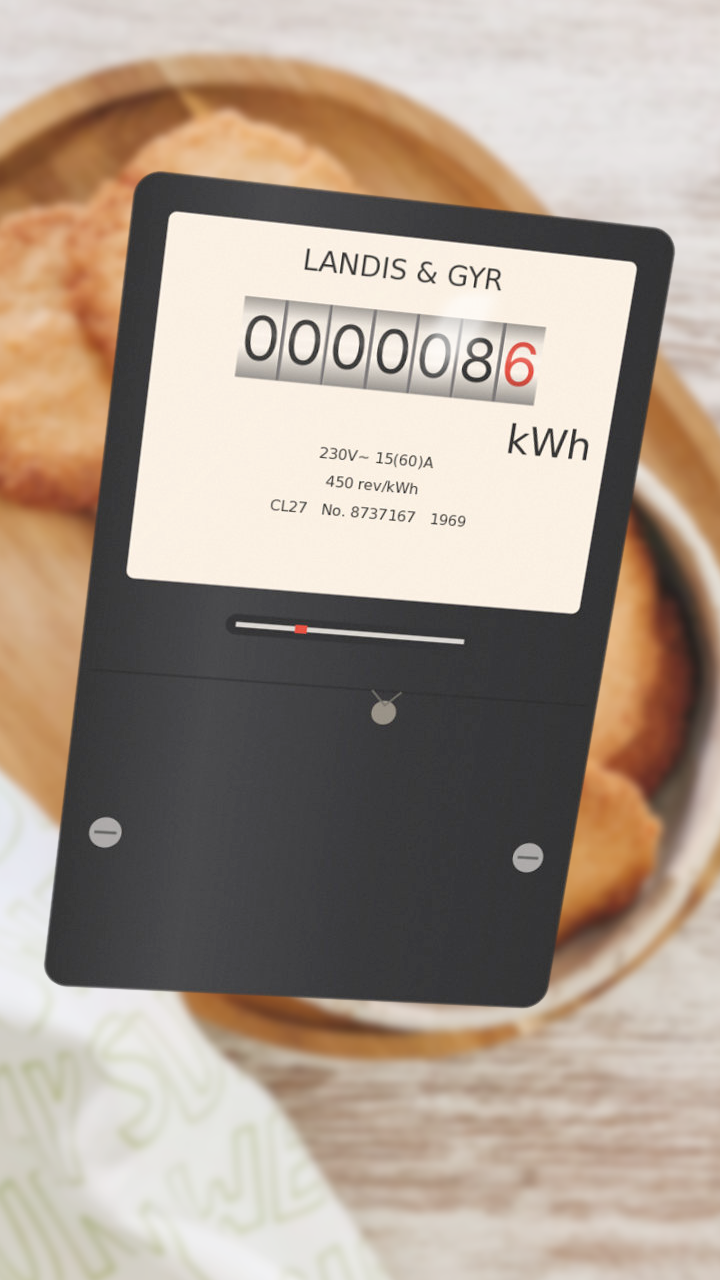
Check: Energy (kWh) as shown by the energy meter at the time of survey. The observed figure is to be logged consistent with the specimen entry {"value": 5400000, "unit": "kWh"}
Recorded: {"value": 8.6, "unit": "kWh"}
